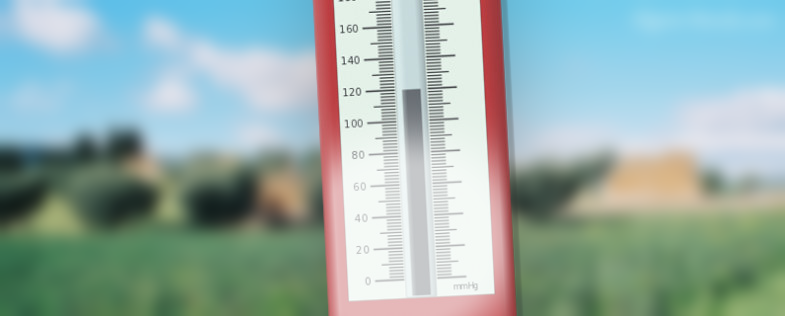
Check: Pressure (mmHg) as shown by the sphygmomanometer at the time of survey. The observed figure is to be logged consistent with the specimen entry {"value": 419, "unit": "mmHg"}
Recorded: {"value": 120, "unit": "mmHg"}
